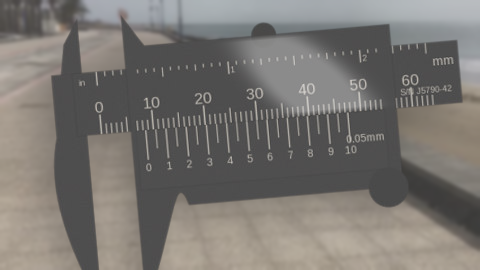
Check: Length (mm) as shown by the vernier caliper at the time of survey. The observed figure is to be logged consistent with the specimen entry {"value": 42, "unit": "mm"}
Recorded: {"value": 8.5, "unit": "mm"}
